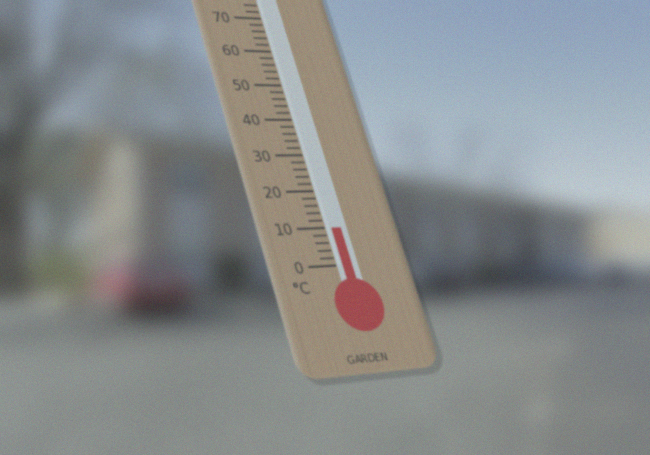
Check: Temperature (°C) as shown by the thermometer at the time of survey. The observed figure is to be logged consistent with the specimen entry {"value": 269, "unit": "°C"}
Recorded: {"value": 10, "unit": "°C"}
